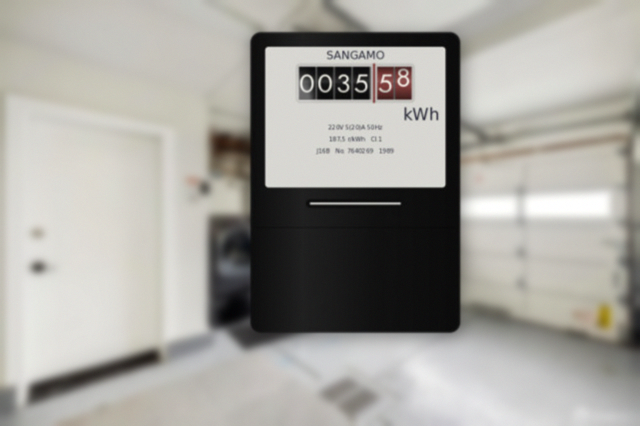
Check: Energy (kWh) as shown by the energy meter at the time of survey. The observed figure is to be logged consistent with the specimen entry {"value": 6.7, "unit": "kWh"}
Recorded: {"value": 35.58, "unit": "kWh"}
